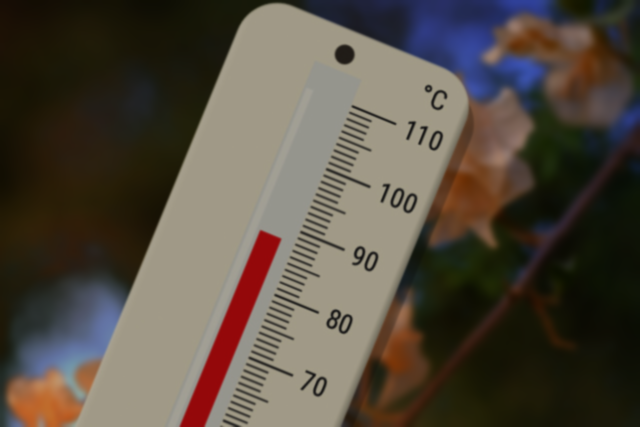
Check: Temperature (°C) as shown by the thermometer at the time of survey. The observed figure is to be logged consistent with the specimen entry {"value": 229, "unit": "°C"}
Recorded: {"value": 88, "unit": "°C"}
